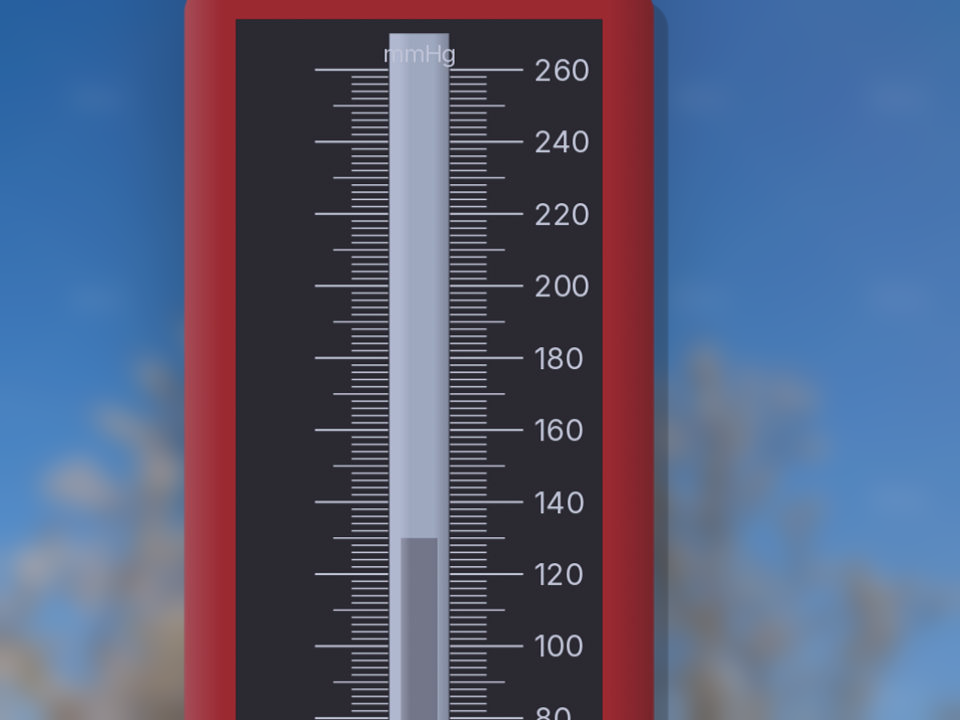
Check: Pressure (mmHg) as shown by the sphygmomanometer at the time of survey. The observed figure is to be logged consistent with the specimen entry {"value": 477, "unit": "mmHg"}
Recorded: {"value": 130, "unit": "mmHg"}
